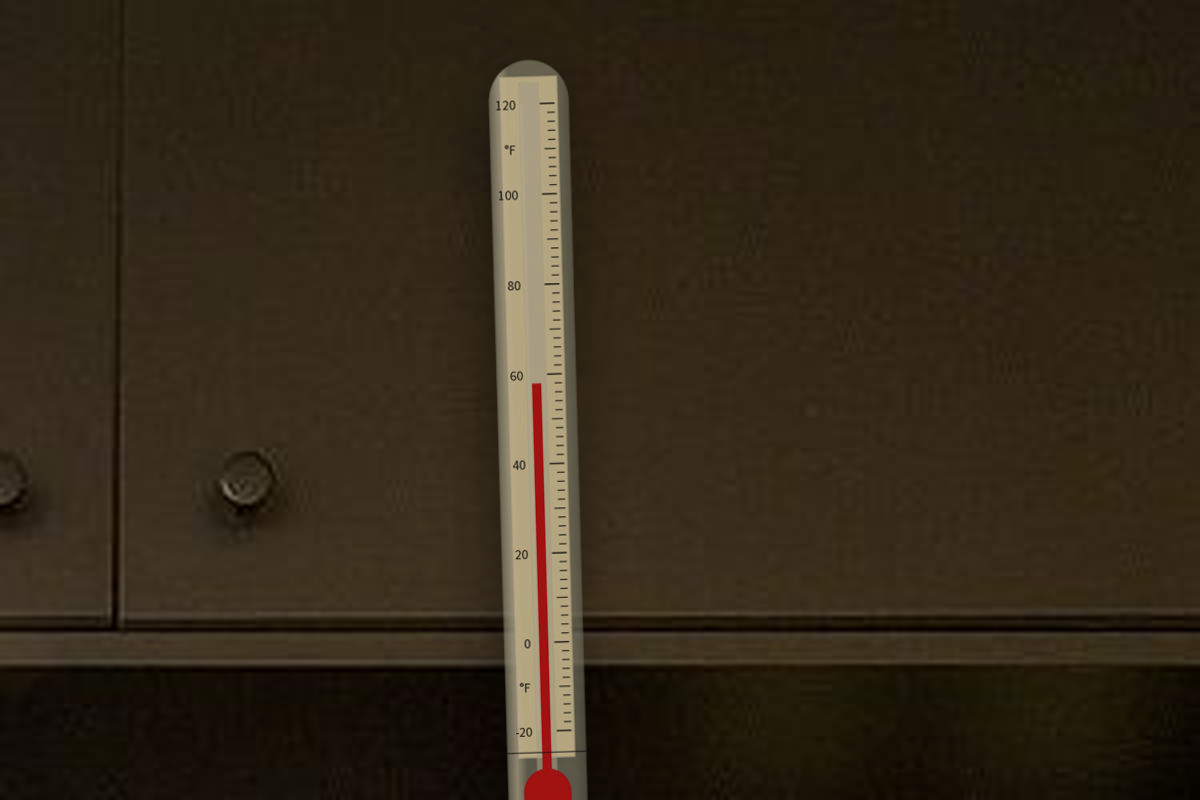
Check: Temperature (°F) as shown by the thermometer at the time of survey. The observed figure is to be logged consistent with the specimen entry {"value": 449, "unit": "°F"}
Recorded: {"value": 58, "unit": "°F"}
